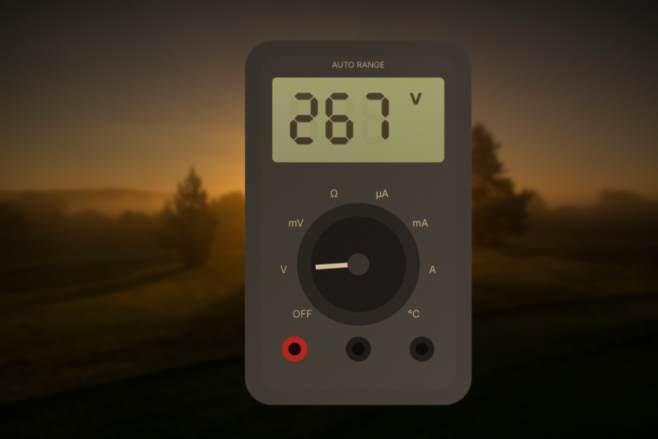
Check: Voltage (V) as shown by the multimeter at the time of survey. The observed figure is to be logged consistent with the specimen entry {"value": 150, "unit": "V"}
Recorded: {"value": 267, "unit": "V"}
